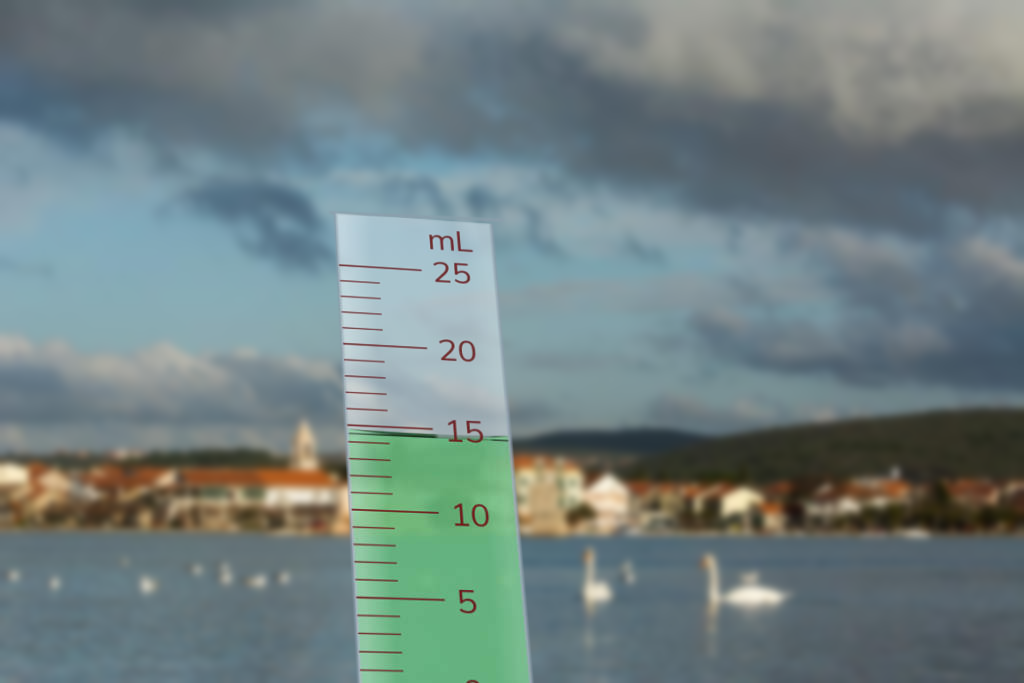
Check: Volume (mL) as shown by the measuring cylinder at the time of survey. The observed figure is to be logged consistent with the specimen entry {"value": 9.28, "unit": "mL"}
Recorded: {"value": 14.5, "unit": "mL"}
